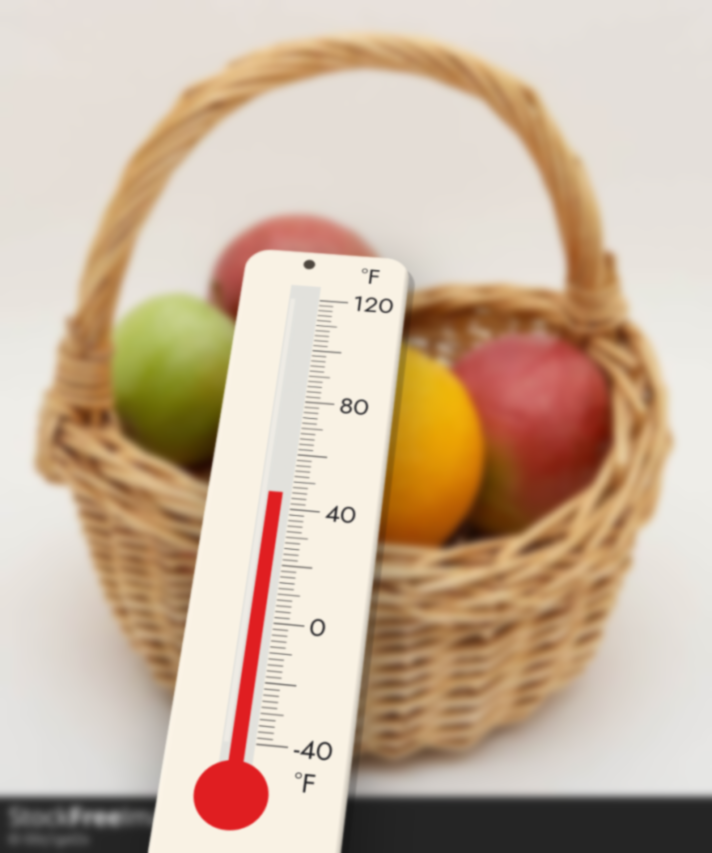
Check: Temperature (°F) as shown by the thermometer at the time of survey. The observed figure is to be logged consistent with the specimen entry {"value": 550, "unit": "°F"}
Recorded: {"value": 46, "unit": "°F"}
